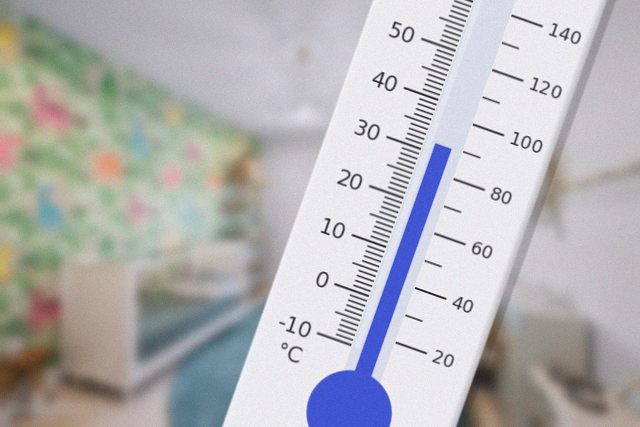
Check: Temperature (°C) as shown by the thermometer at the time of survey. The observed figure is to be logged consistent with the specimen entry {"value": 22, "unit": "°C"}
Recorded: {"value": 32, "unit": "°C"}
